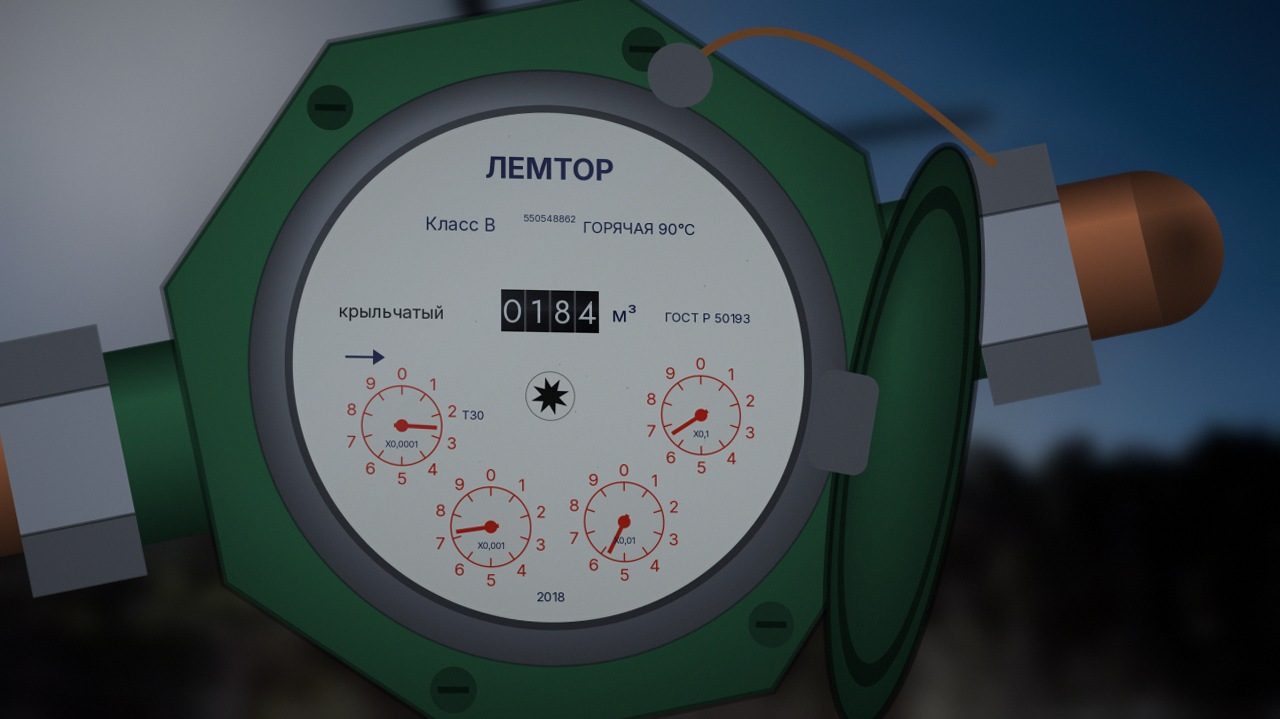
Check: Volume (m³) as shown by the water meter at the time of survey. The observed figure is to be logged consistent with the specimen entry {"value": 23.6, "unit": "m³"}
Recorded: {"value": 184.6572, "unit": "m³"}
